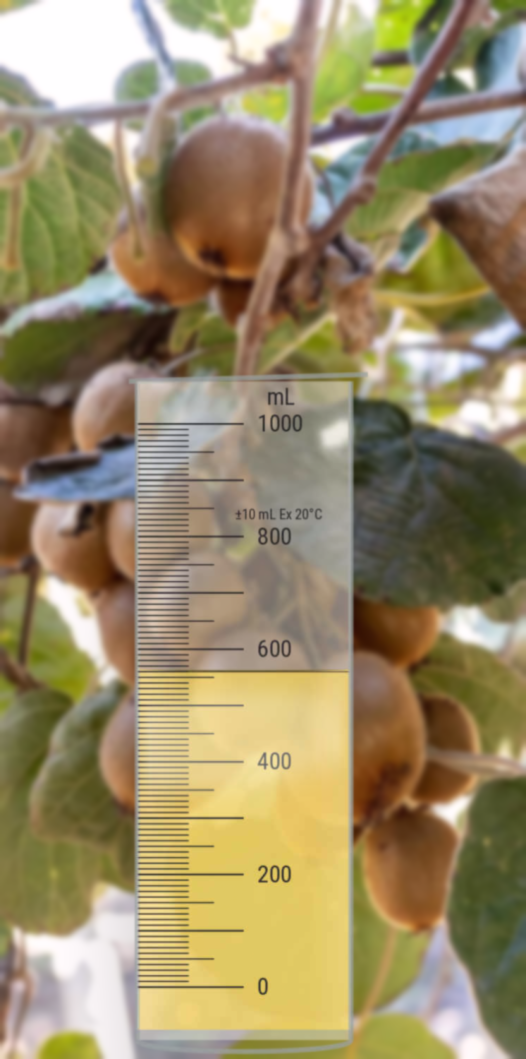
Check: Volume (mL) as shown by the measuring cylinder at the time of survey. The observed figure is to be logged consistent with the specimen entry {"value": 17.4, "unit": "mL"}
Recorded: {"value": 560, "unit": "mL"}
